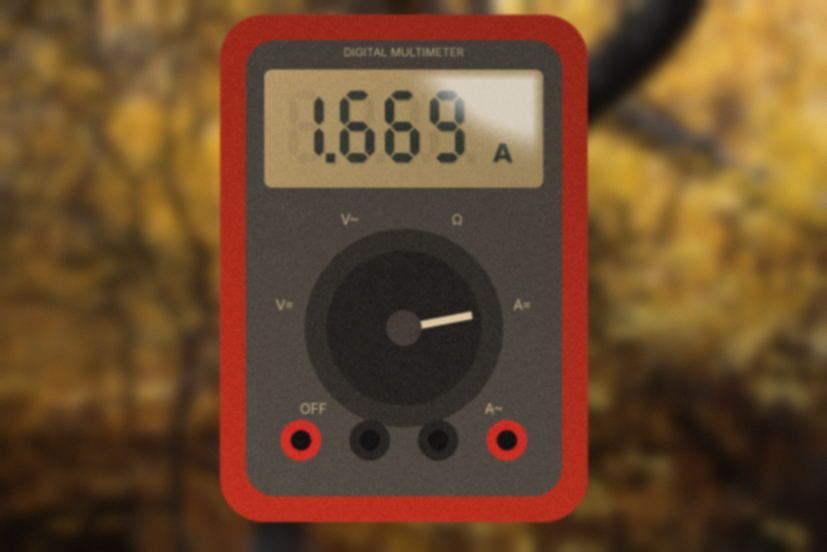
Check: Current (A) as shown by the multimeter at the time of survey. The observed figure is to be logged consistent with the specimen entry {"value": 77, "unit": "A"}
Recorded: {"value": 1.669, "unit": "A"}
